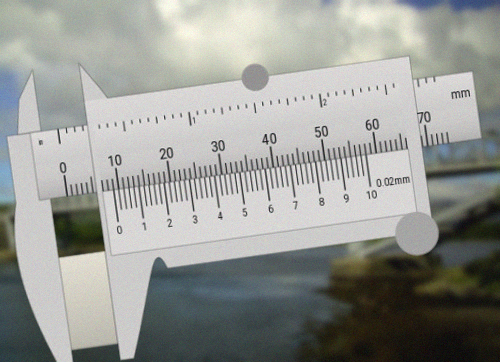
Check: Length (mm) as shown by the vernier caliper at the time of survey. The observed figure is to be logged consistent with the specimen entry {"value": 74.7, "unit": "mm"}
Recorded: {"value": 9.0, "unit": "mm"}
